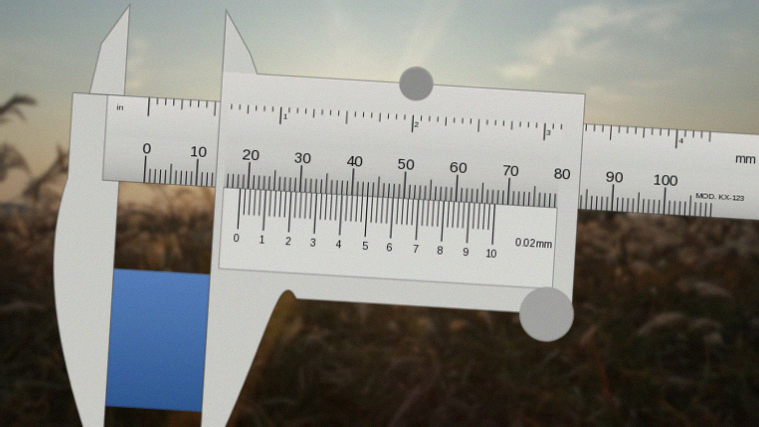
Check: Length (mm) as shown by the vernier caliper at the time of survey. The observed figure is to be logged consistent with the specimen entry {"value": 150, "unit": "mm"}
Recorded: {"value": 18.5, "unit": "mm"}
